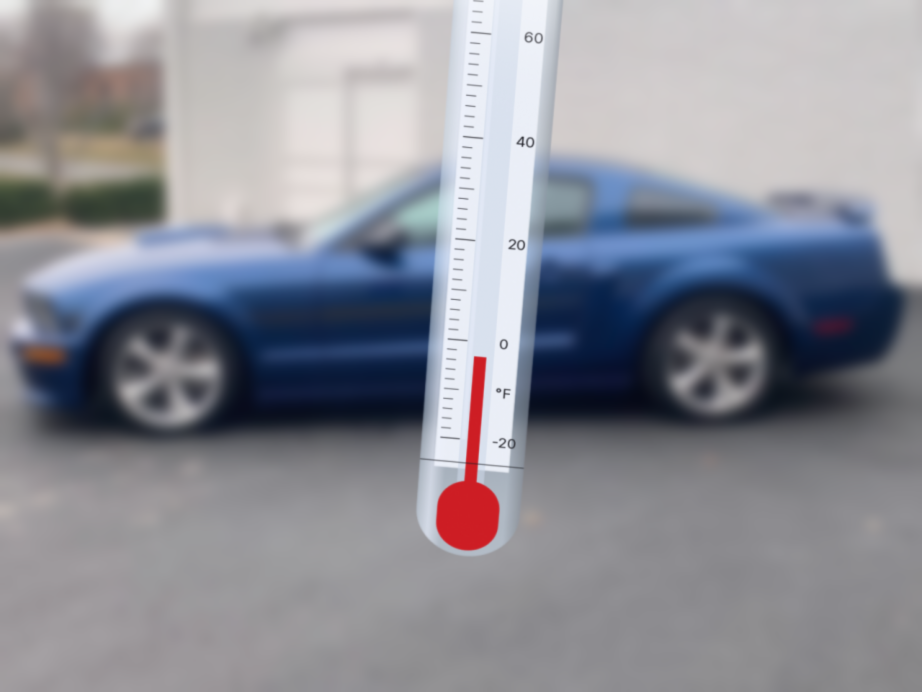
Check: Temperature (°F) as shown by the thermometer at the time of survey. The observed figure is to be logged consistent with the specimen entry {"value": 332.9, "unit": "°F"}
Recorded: {"value": -3, "unit": "°F"}
